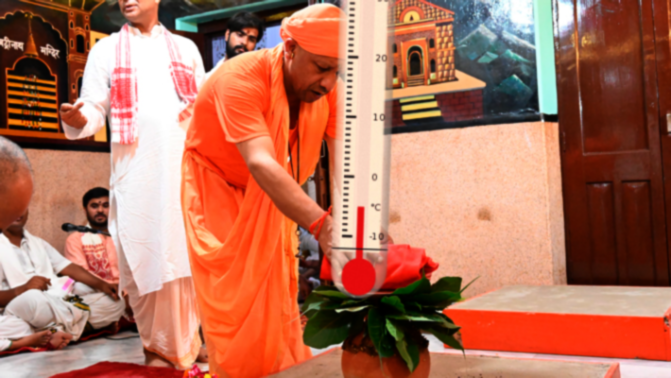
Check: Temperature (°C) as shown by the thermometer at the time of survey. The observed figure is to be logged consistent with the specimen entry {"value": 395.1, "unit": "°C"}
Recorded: {"value": -5, "unit": "°C"}
